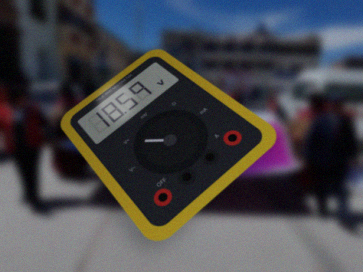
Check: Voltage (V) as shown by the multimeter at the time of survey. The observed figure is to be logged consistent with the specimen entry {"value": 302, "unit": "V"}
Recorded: {"value": 18.59, "unit": "V"}
